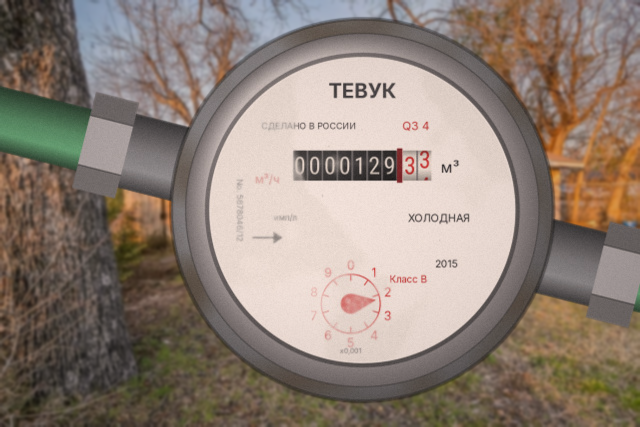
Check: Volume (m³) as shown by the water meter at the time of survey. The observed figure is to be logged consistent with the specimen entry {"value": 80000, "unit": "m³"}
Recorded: {"value": 129.332, "unit": "m³"}
